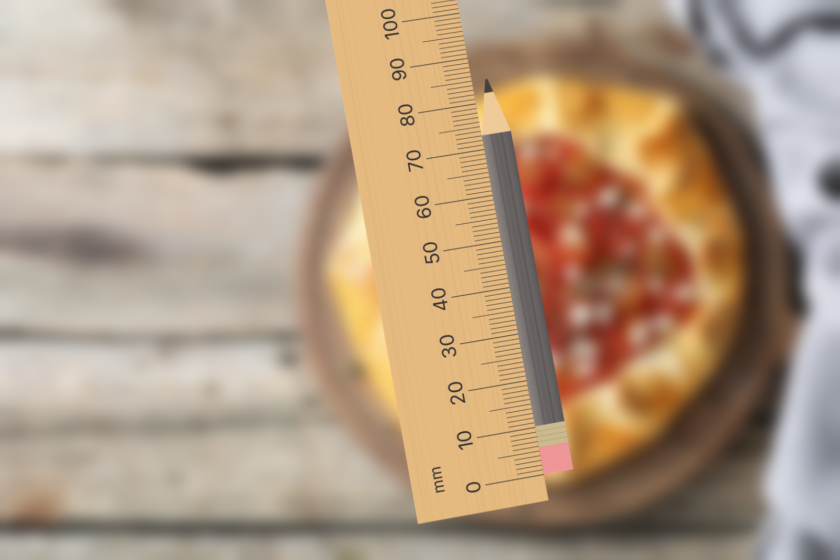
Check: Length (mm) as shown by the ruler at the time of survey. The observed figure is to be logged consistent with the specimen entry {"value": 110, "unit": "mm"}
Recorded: {"value": 85, "unit": "mm"}
